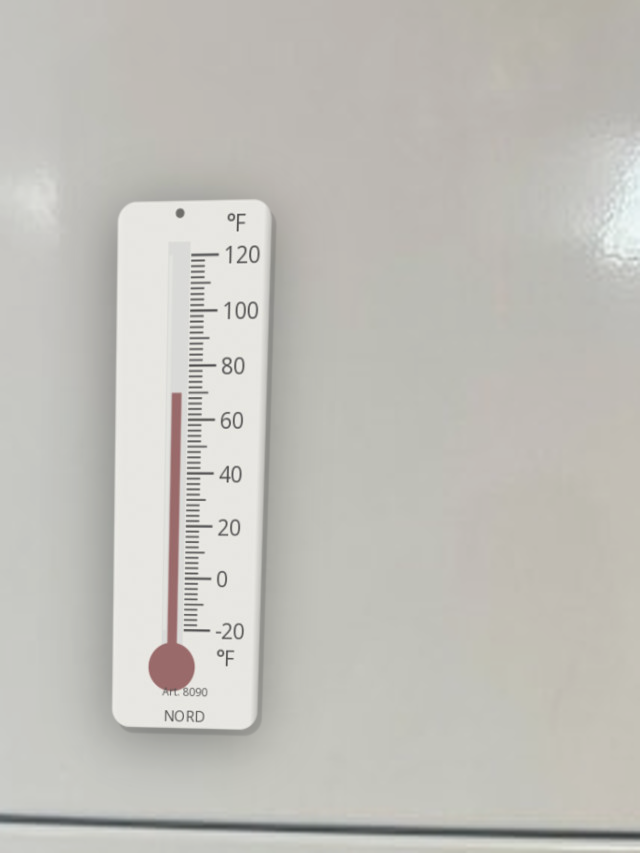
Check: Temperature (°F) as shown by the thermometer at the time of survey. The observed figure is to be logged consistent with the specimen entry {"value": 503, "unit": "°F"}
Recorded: {"value": 70, "unit": "°F"}
